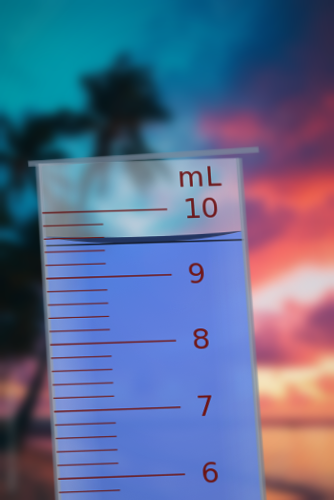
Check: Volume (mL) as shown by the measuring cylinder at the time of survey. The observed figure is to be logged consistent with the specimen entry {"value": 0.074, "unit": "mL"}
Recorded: {"value": 9.5, "unit": "mL"}
